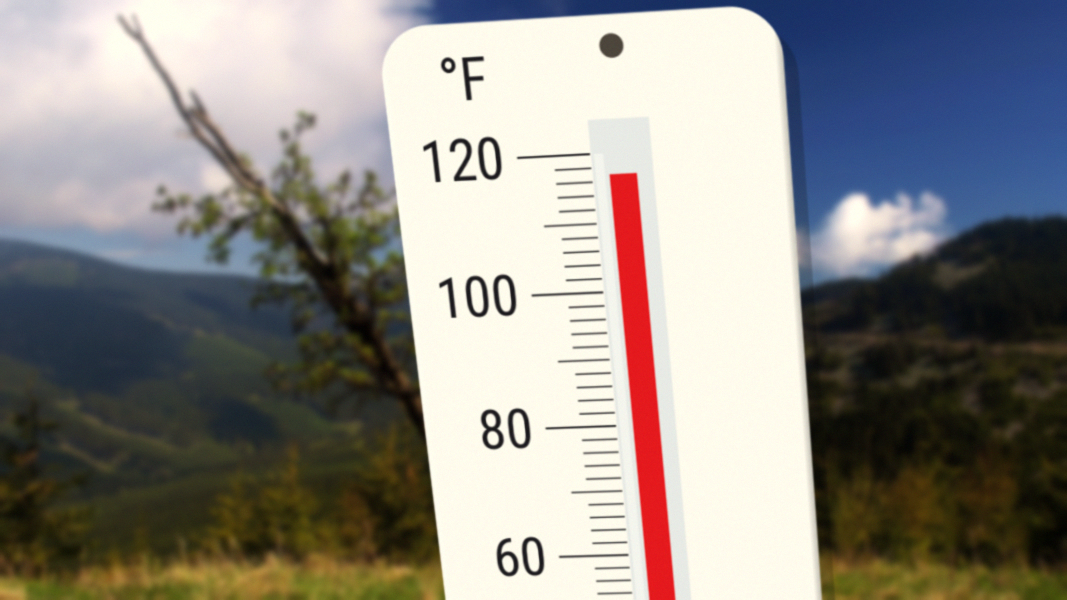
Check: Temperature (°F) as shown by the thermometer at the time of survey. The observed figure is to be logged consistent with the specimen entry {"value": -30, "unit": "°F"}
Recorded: {"value": 117, "unit": "°F"}
